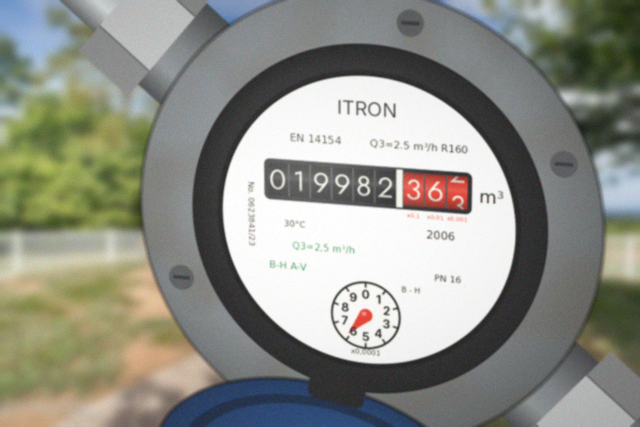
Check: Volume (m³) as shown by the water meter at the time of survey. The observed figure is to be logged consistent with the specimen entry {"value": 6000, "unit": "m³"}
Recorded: {"value": 19982.3626, "unit": "m³"}
